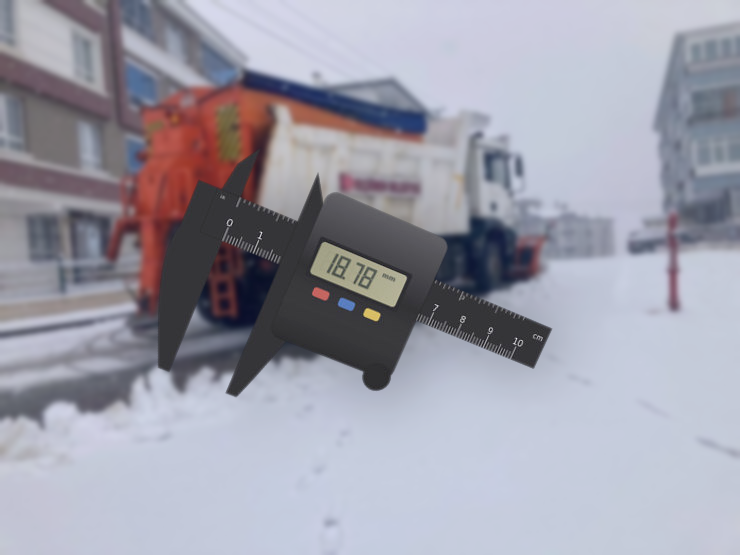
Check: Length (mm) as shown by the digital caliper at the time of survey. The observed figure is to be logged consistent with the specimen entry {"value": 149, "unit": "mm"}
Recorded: {"value": 18.78, "unit": "mm"}
